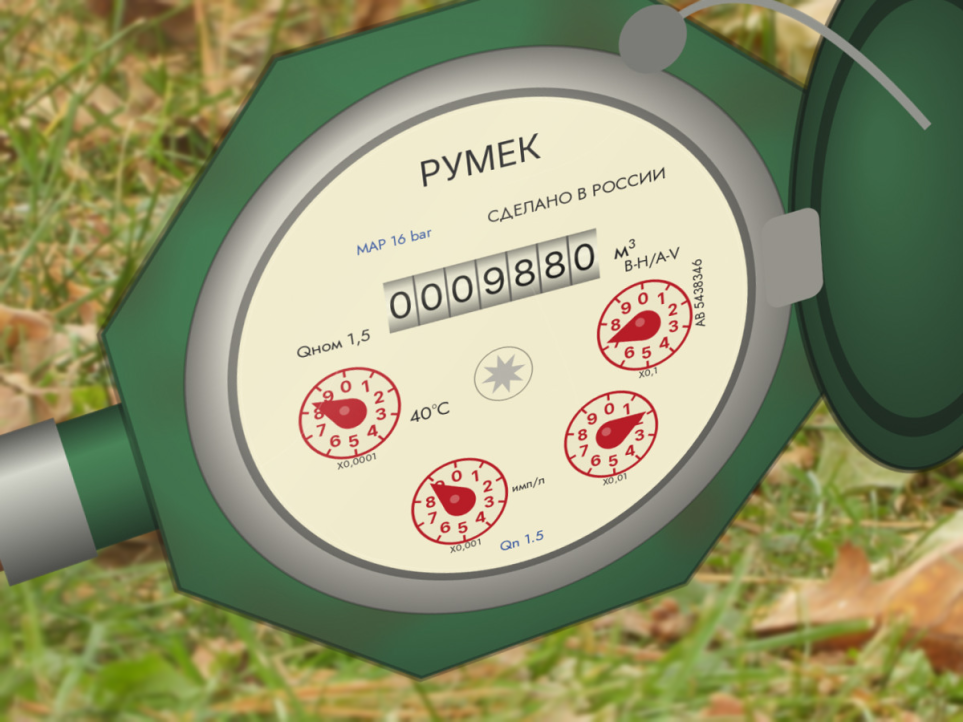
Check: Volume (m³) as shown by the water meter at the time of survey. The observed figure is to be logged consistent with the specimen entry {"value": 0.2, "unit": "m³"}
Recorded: {"value": 9880.7188, "unit": "m³"}
